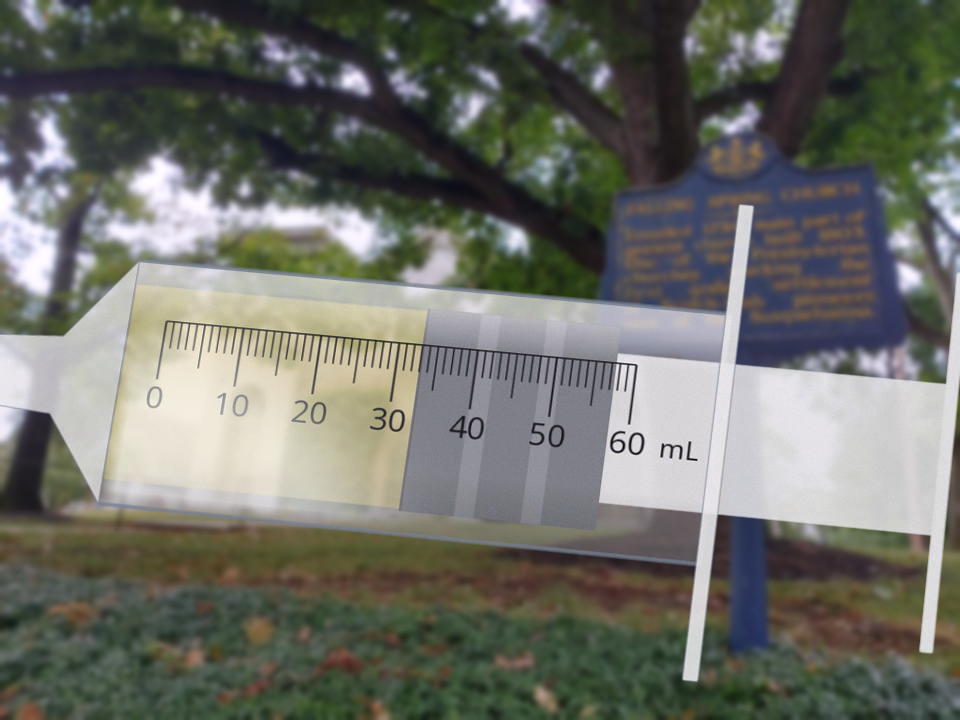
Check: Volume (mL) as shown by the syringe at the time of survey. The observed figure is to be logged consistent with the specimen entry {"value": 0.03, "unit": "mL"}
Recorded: {"value": 33, "unit": "mL"}
